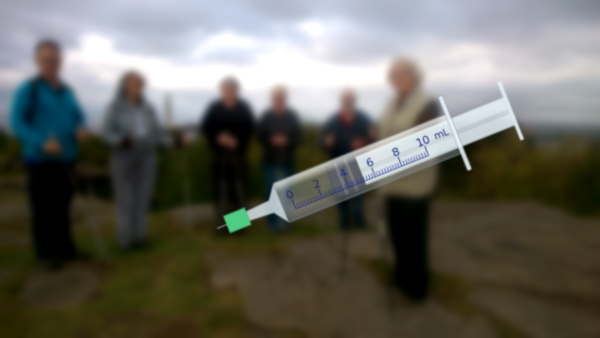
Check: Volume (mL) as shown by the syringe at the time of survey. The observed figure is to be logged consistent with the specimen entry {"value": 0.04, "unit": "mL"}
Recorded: {"value": 3, "unit": "mL"}
